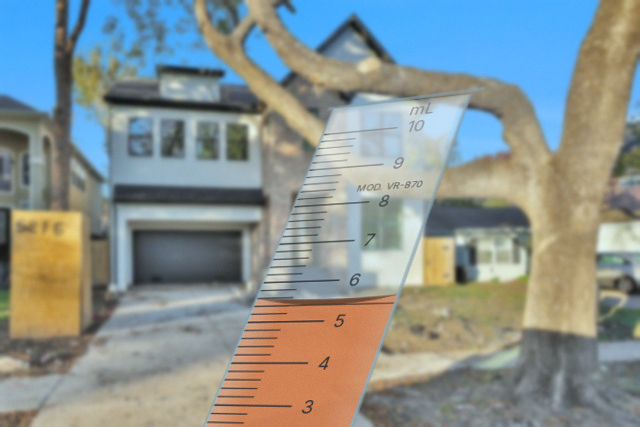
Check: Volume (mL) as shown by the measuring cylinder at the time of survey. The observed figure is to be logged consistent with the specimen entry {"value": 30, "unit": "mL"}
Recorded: {"value": 5.4, "unit": "mL"}
